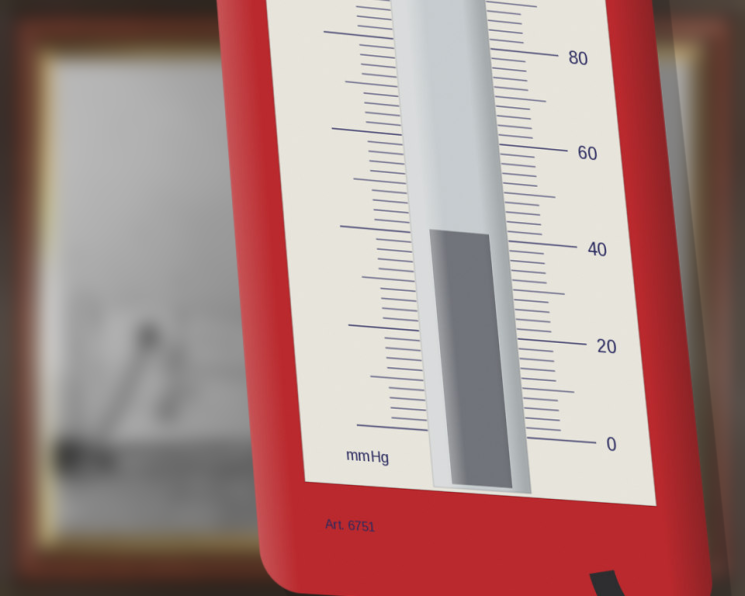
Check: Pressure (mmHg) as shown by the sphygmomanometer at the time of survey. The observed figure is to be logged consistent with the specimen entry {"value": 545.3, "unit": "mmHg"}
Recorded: {"value": 41, "unit": "mmHg"}
